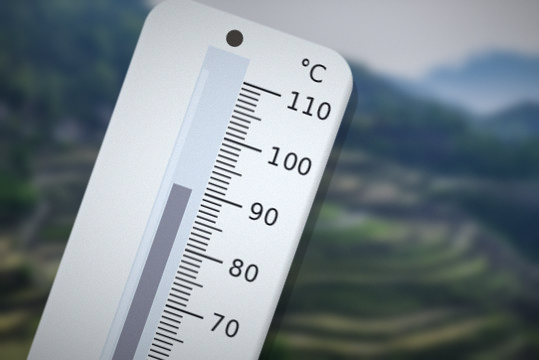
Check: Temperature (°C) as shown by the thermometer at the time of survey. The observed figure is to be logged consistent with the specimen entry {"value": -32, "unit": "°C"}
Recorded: {"value": 90, "unit": "°C"}
